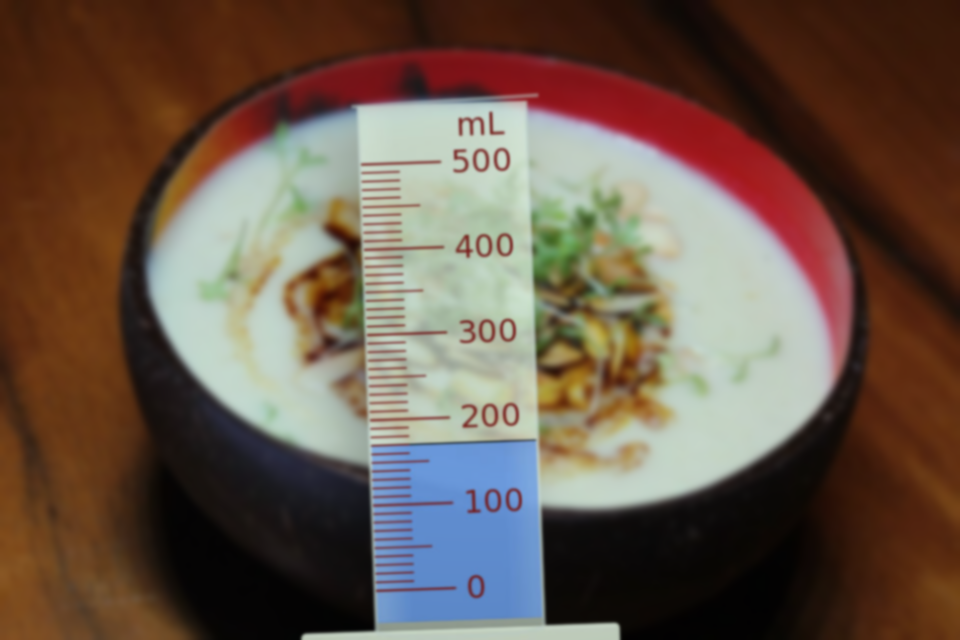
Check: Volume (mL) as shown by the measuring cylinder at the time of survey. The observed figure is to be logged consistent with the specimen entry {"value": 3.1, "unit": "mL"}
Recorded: {"value": 170, "unit": "mL"}
